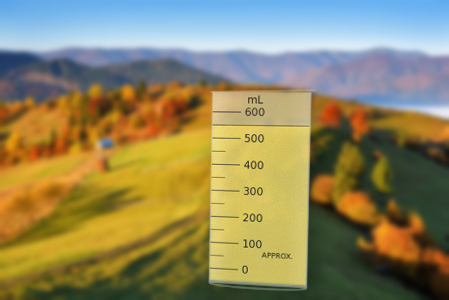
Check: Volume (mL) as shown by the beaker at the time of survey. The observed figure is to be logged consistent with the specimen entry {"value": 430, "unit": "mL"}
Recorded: {"value": 550, "unit": "mL"}
